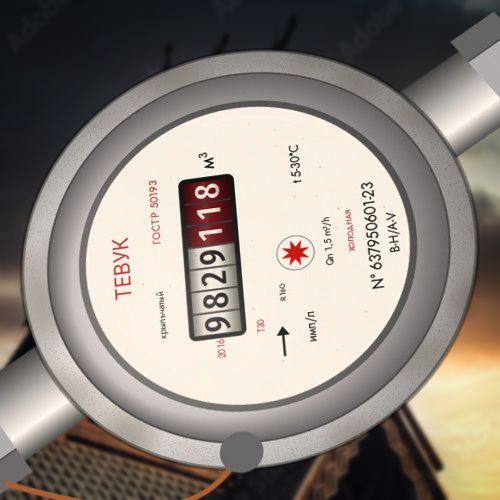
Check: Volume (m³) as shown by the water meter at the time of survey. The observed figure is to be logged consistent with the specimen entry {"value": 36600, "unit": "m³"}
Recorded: {"value": 9829.118, "unit": "m³"}
